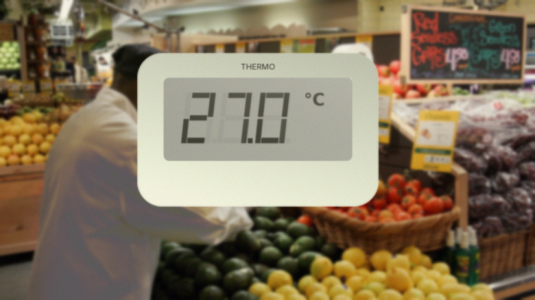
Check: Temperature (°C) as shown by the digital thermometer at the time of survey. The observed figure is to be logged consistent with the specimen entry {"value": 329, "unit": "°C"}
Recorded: {"value": 27.0, "unit": "°C"}
